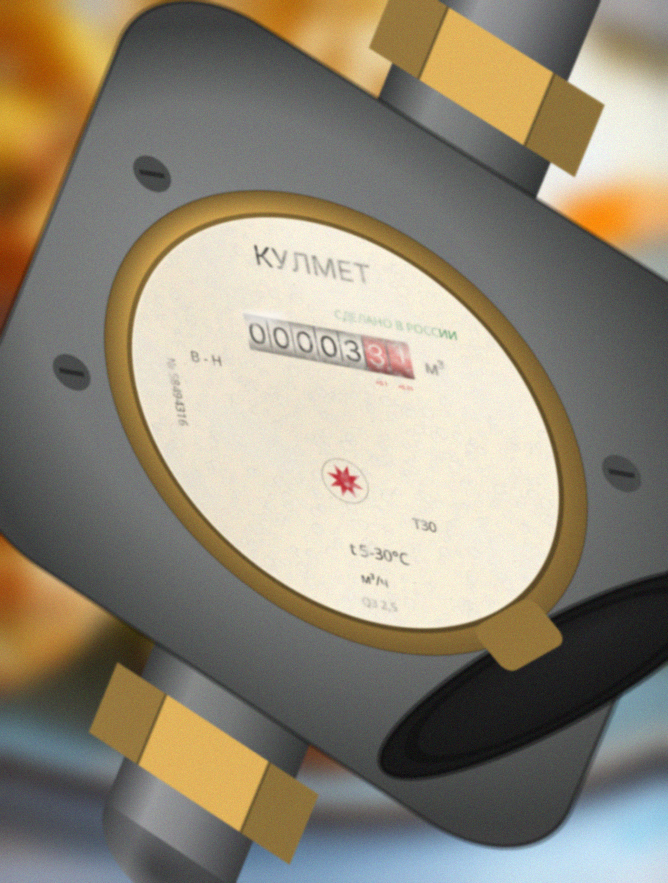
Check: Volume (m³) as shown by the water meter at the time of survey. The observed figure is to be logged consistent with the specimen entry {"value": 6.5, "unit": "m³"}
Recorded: {"value": 3.31, "unit": "m³"}
